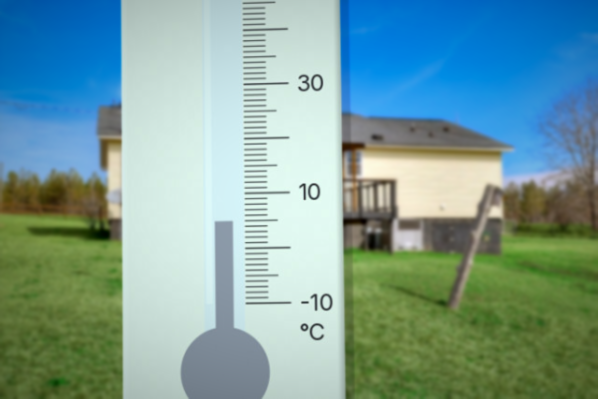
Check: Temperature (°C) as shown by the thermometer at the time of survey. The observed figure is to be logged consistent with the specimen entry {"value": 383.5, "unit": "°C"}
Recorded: {"value": 5, "unit": "°C"}
